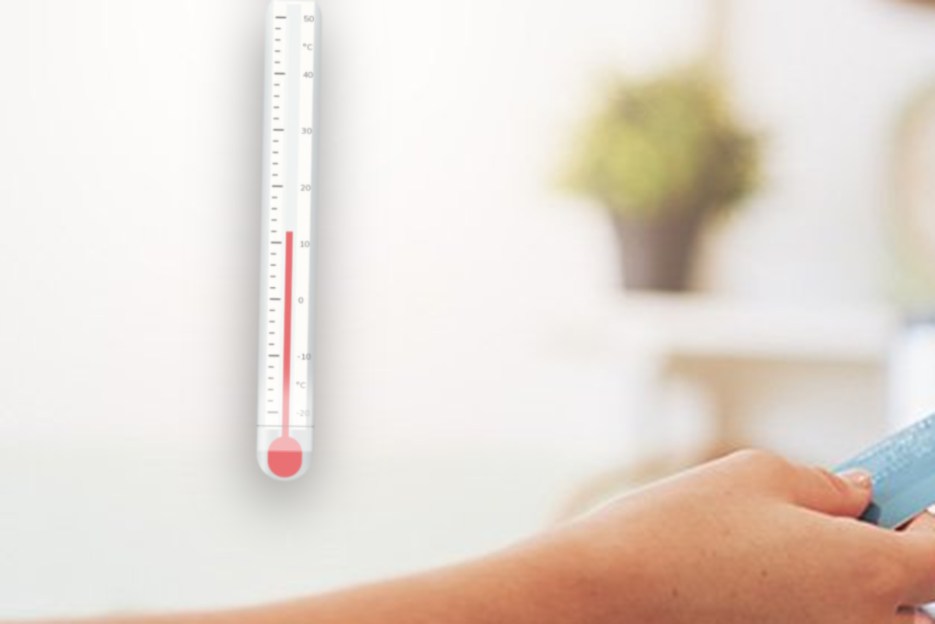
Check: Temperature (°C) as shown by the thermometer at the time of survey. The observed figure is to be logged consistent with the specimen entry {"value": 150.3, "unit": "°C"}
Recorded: {"value": 12, "unit": "°C"}
